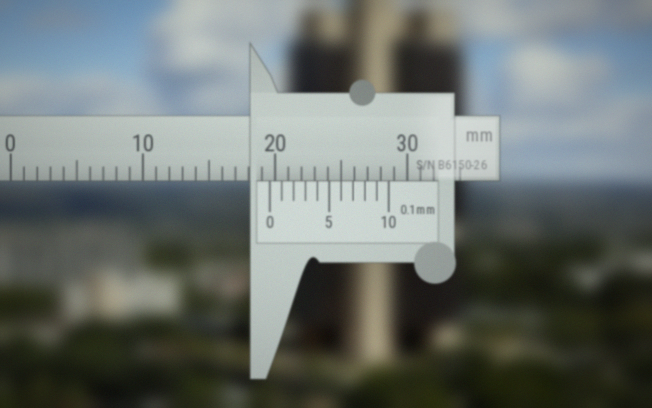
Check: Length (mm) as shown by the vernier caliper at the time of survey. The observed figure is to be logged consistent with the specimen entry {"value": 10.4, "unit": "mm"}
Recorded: {"value": 19.6, "unit": "mm"}
